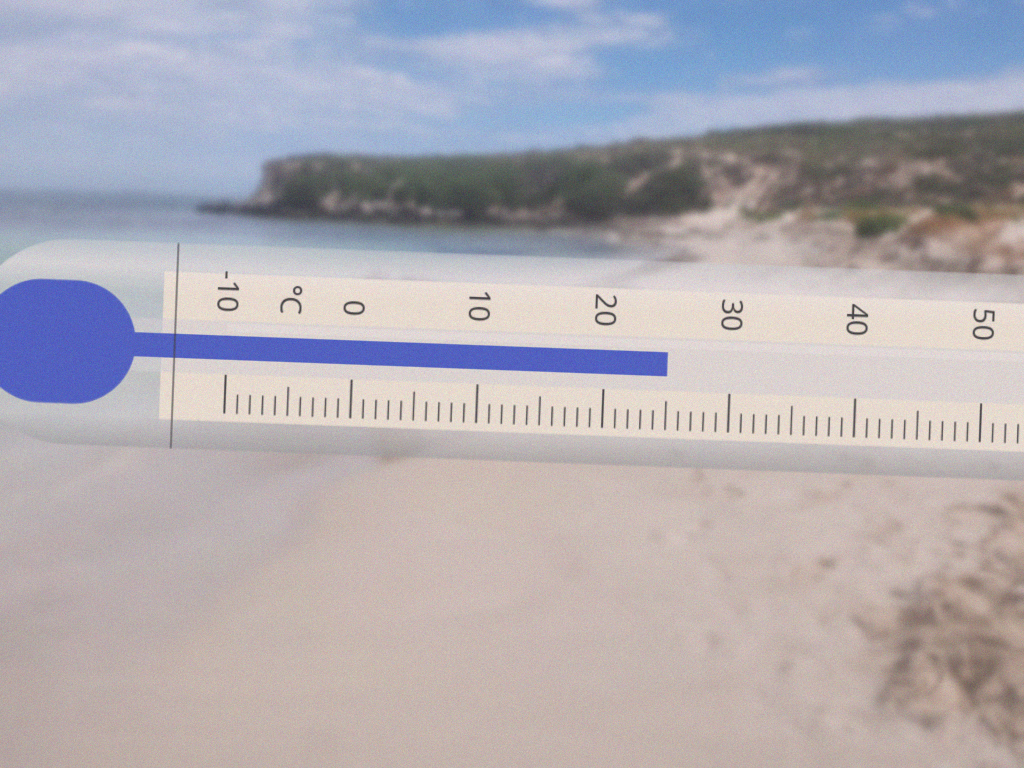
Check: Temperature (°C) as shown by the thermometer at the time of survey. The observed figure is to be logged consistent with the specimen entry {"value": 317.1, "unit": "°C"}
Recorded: {"value": 25, "unit": "°C"}
